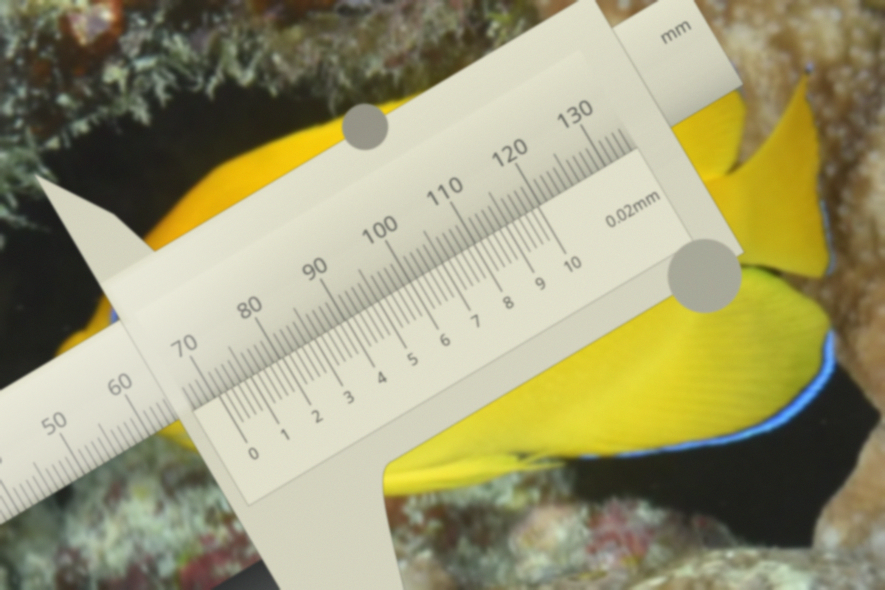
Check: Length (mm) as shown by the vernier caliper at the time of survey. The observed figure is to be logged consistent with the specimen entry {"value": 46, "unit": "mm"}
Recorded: {"value": 70.6, "unit": "mm"}
